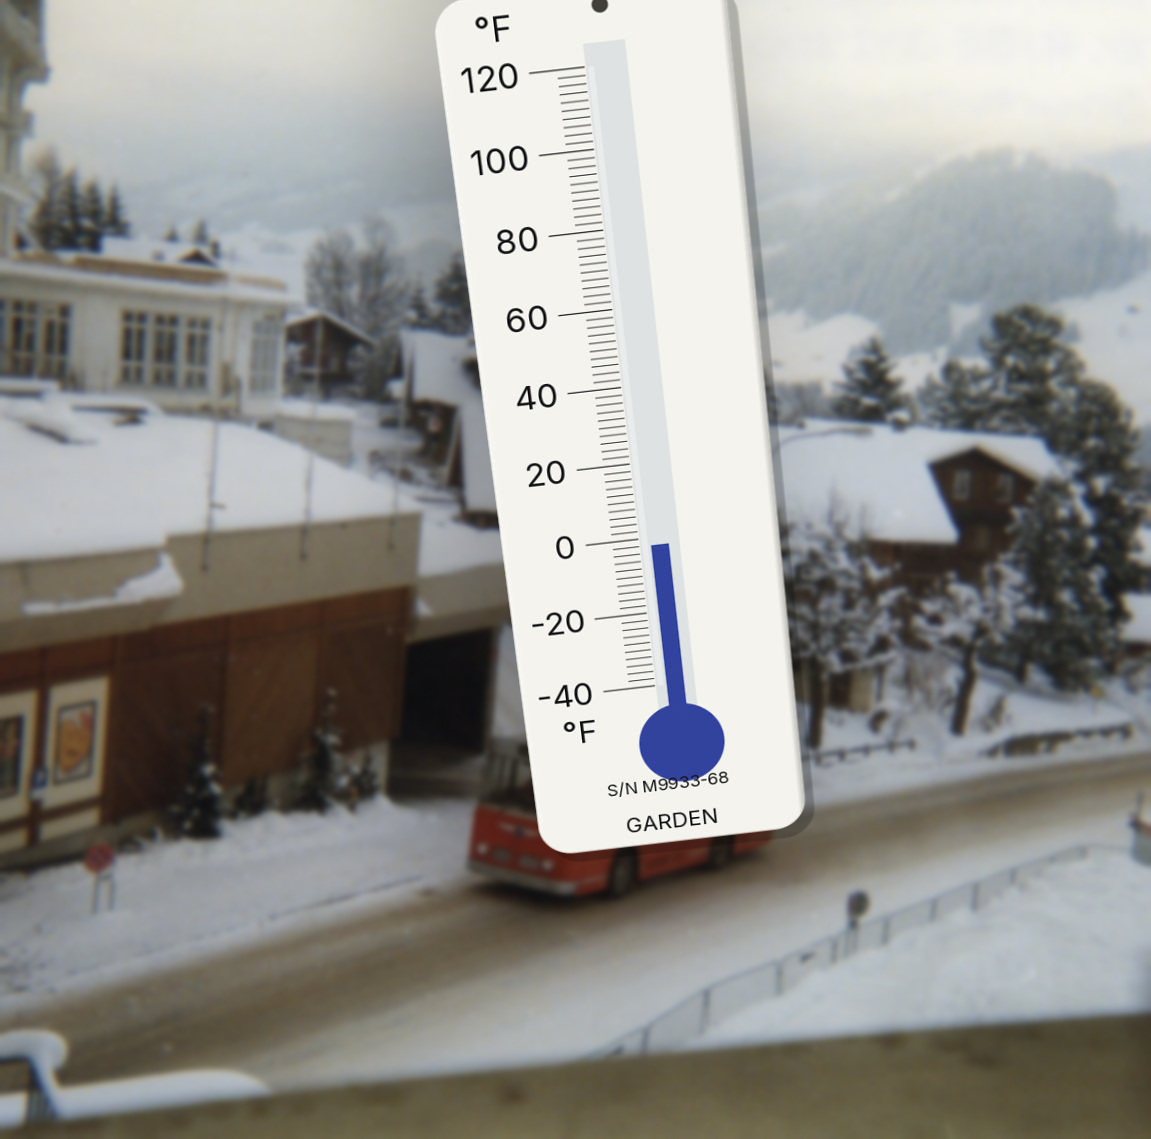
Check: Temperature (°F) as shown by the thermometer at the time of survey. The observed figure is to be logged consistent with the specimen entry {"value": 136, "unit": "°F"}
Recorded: {"value": -2, "unit": "°F"}
